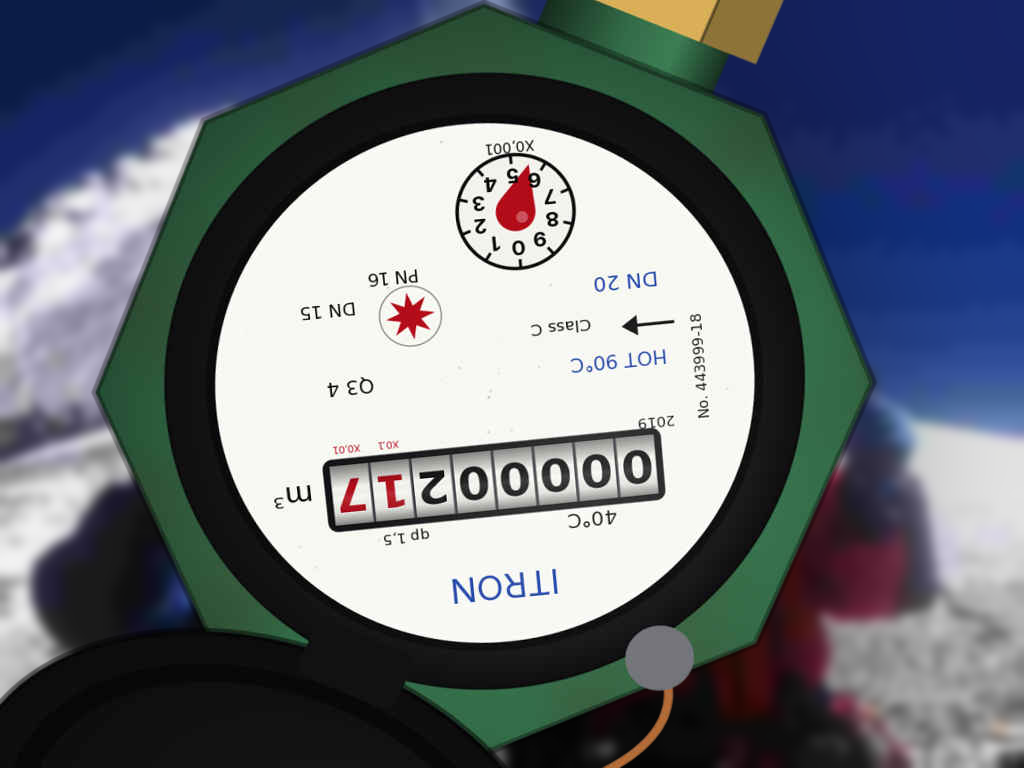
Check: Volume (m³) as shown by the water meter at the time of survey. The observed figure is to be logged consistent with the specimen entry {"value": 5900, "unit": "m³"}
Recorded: {"value": 2.175, "unit": "m³"}
